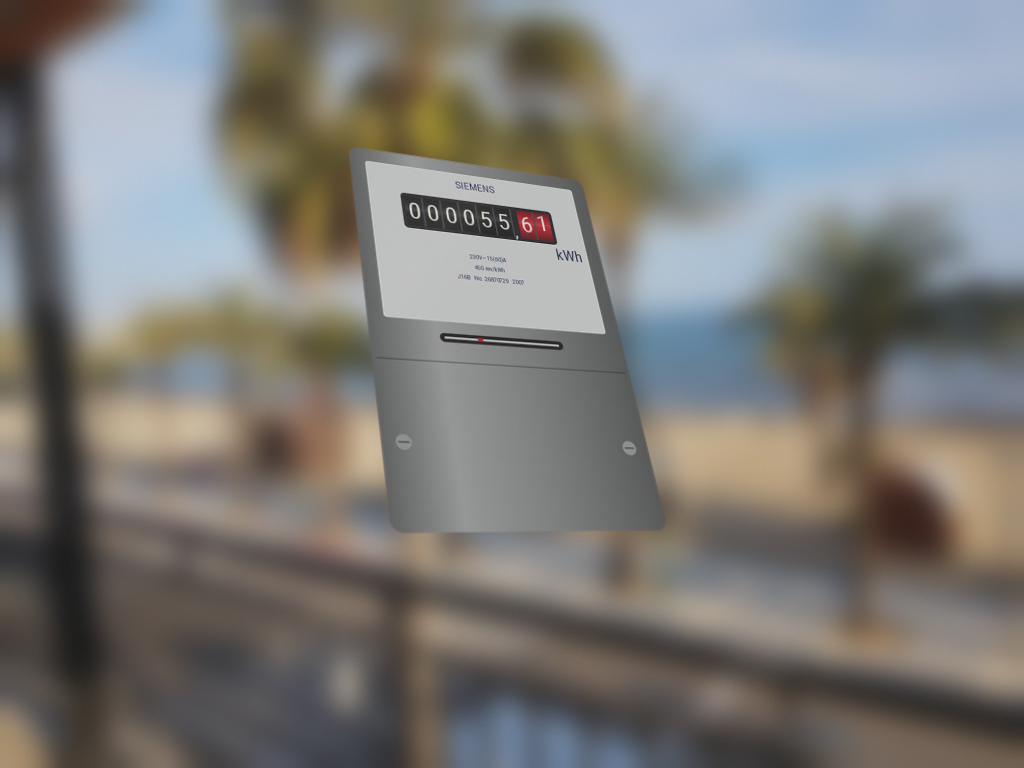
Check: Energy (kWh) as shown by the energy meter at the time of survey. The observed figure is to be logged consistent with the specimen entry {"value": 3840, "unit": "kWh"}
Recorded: {"value": 55.61, "unit": "kWh"}
